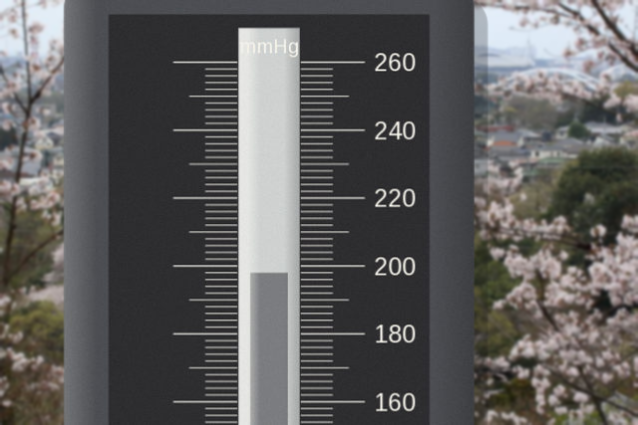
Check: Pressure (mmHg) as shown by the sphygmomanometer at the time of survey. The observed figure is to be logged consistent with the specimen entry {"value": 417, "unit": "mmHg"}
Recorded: {"value": 198, "unit": "mmHg"}
